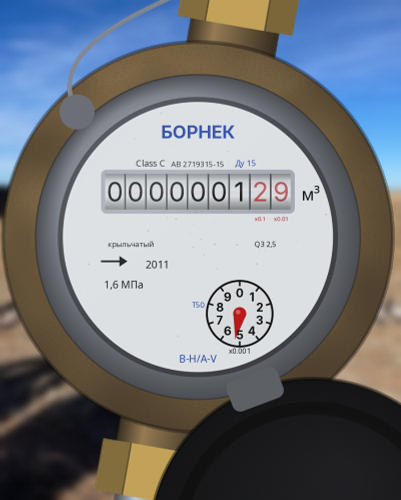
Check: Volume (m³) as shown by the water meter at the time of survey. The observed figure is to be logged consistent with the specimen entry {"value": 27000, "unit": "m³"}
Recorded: {"value": 1.295, "unit": "m³"}
